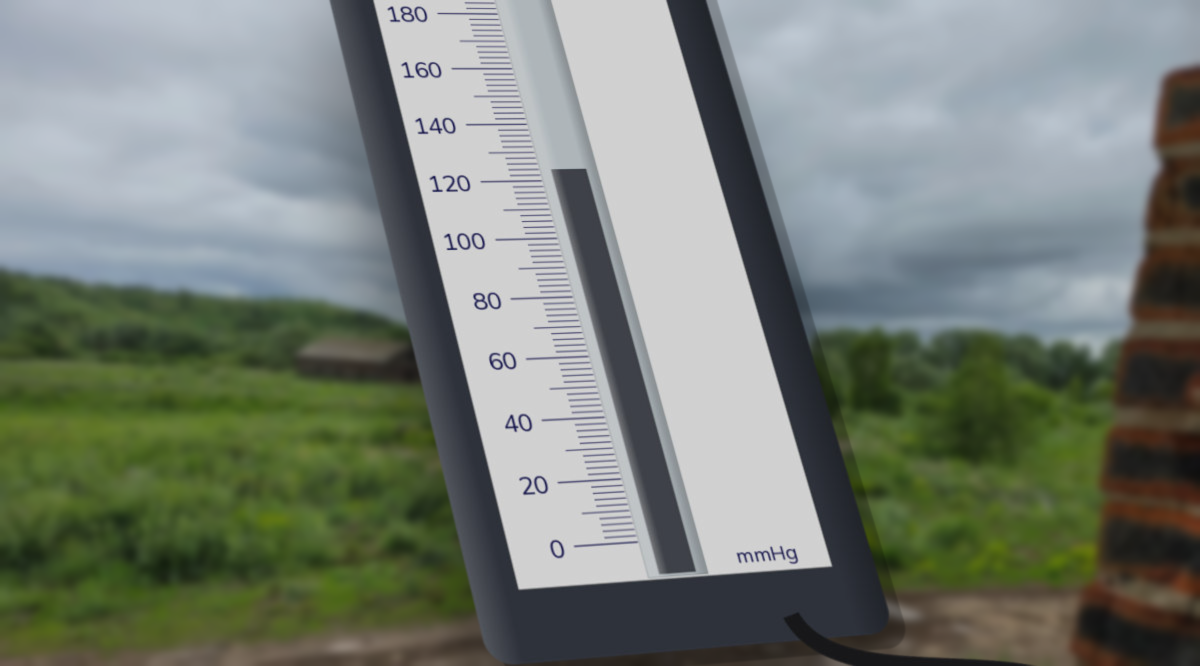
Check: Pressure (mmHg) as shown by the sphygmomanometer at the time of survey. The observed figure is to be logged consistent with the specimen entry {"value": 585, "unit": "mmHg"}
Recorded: {"value": 124, "unit": "mmHg"}
